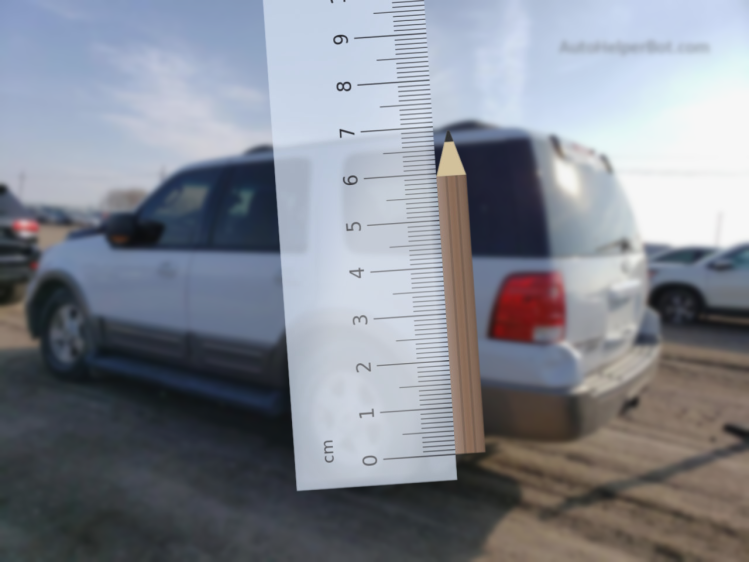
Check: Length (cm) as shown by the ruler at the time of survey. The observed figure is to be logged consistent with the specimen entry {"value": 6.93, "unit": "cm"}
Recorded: {"value": 6.9, "unit": "cm"}
